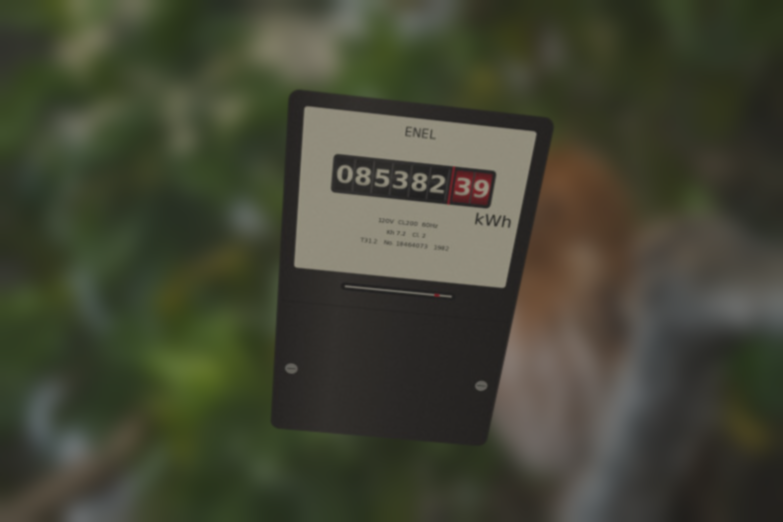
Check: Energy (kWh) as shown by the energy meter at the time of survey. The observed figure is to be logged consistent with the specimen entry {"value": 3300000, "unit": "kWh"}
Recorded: {"value": 85382.39, "unit": "kWh"}
